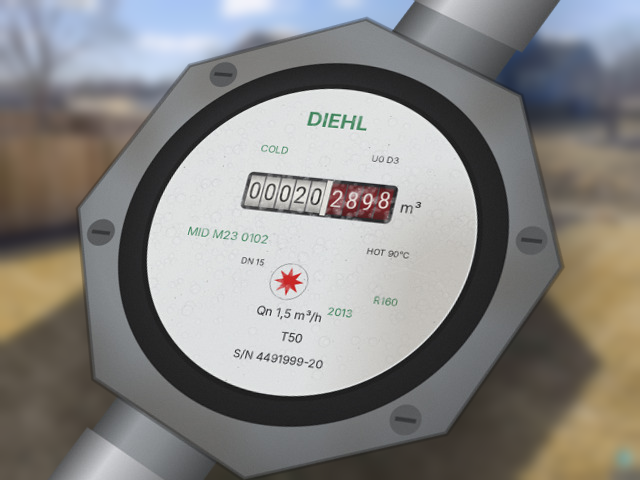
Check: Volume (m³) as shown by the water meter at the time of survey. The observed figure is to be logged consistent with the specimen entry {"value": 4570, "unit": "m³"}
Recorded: {"value": 20.2898, "unit": "m³"}
